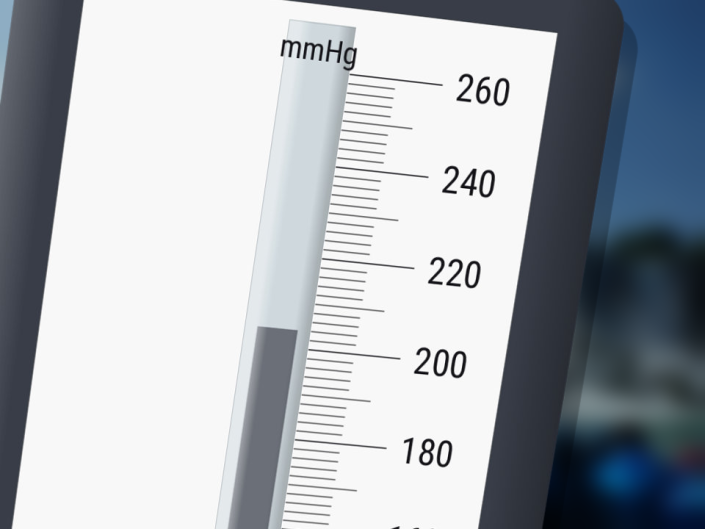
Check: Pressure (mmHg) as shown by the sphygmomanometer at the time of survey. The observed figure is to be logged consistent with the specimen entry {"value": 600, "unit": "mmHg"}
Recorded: {"value": 204, "unit": "mmHg"}
